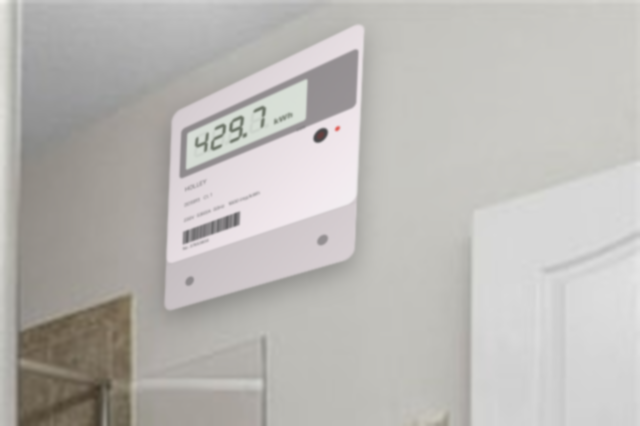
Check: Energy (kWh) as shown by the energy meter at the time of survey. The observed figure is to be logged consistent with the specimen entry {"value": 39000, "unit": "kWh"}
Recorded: {"value": 429.7, "unit": "kWh"}
